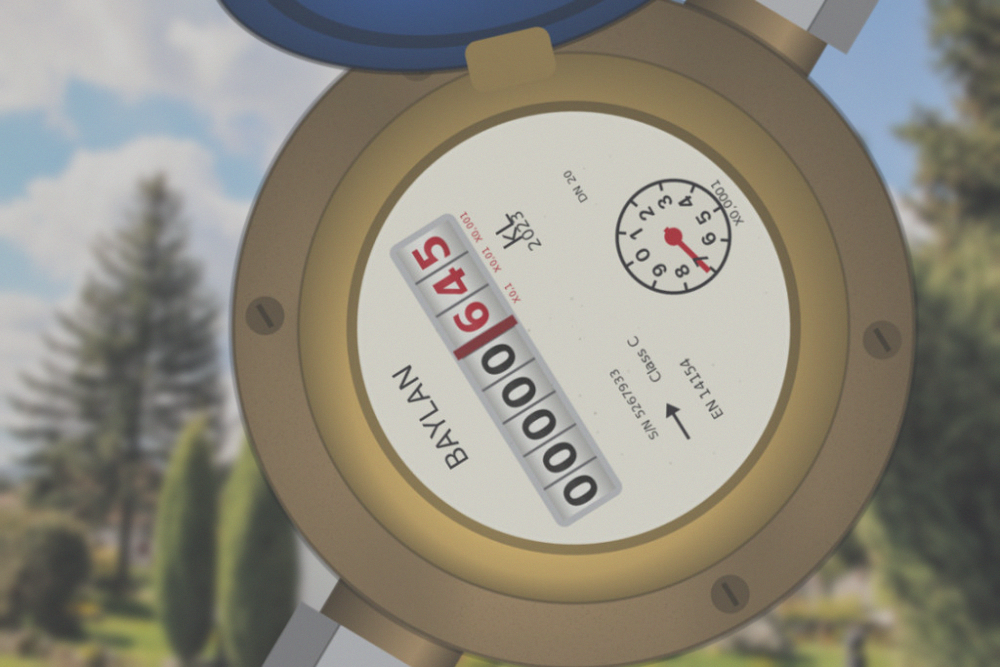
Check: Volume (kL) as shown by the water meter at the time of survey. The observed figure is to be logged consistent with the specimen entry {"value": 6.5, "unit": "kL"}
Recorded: {"value": 0.6457, "unit": "kL"}
